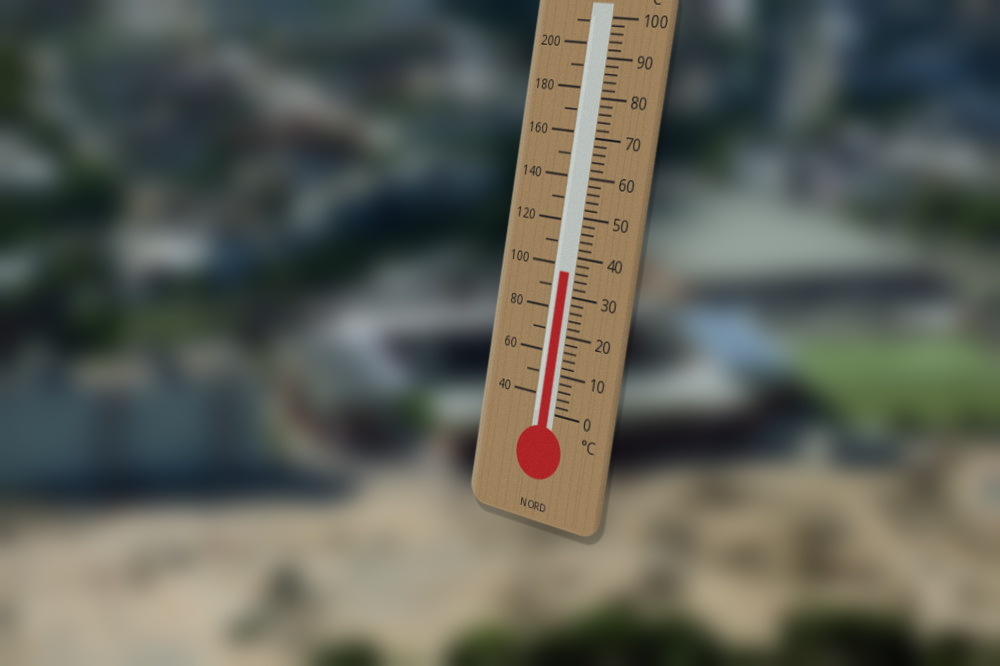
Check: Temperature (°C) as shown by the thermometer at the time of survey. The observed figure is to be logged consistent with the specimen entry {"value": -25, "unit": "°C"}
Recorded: {"value": 36, "unit": "°C"}
